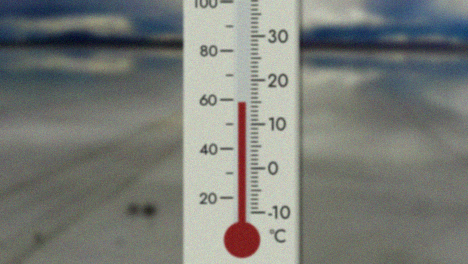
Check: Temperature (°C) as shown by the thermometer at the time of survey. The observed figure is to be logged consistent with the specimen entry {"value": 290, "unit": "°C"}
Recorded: {"value": 15, "unit": "°C"}
